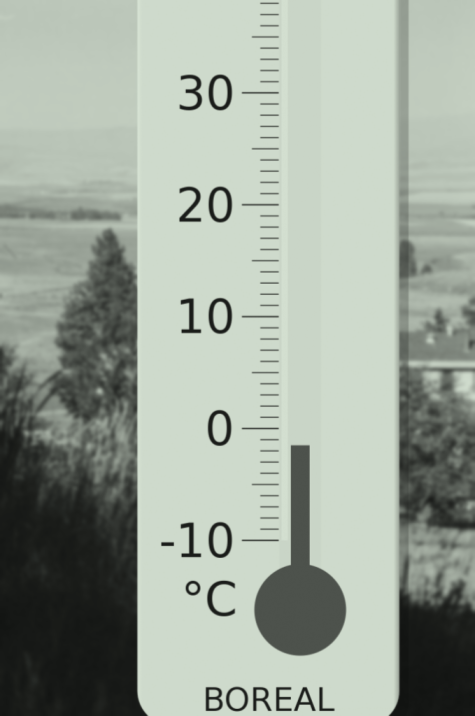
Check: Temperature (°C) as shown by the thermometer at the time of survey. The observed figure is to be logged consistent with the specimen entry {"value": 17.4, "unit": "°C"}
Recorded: {"value": -1.5, "unit": "°C"}
